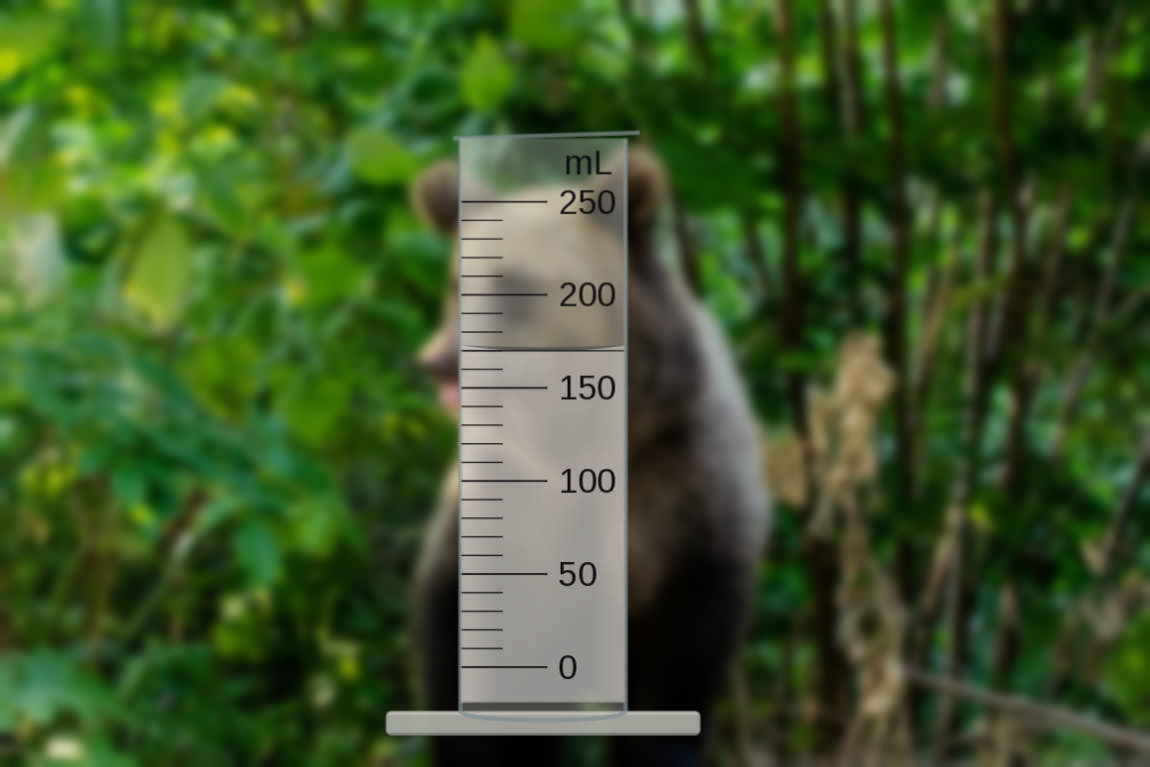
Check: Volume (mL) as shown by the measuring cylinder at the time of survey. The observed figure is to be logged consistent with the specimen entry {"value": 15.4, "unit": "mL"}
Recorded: {"value": 170, "unit": "mL"}
